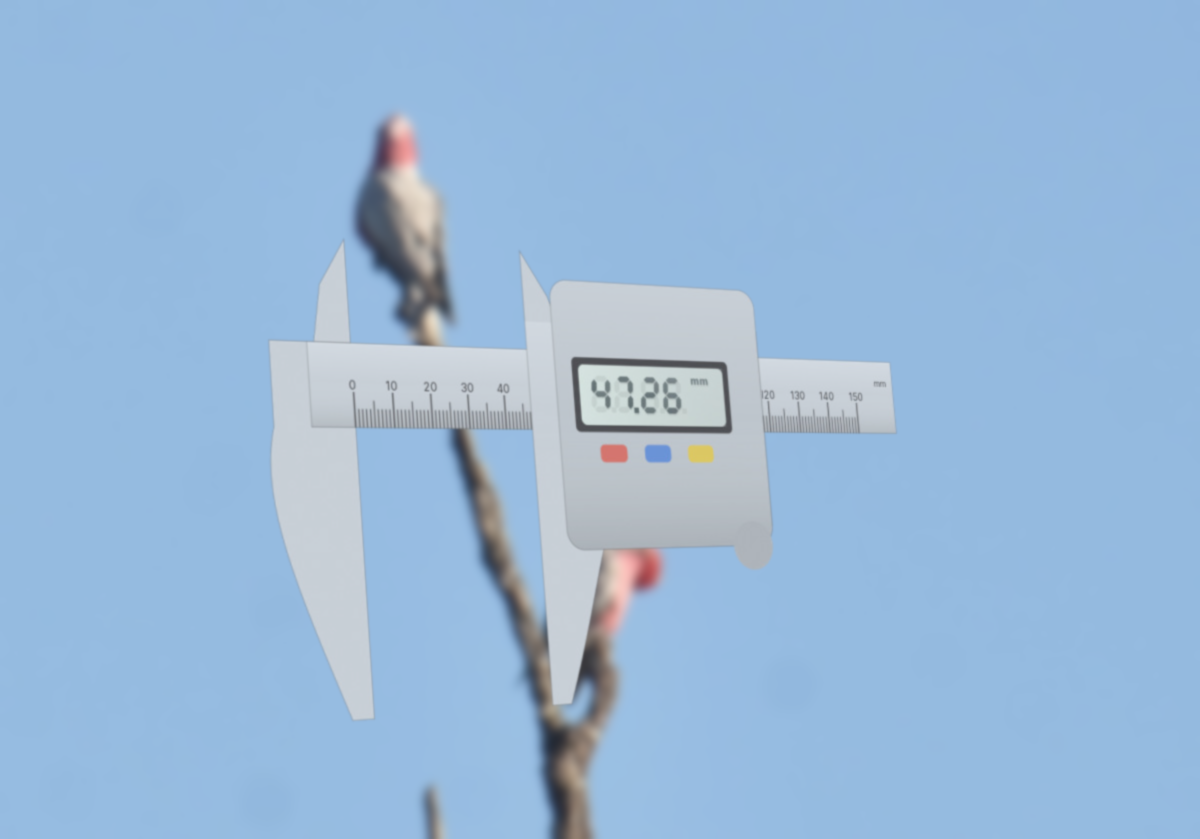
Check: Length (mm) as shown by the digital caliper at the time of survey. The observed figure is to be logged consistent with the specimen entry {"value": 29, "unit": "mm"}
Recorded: {"value": 47.26, "unit": "mm"}
